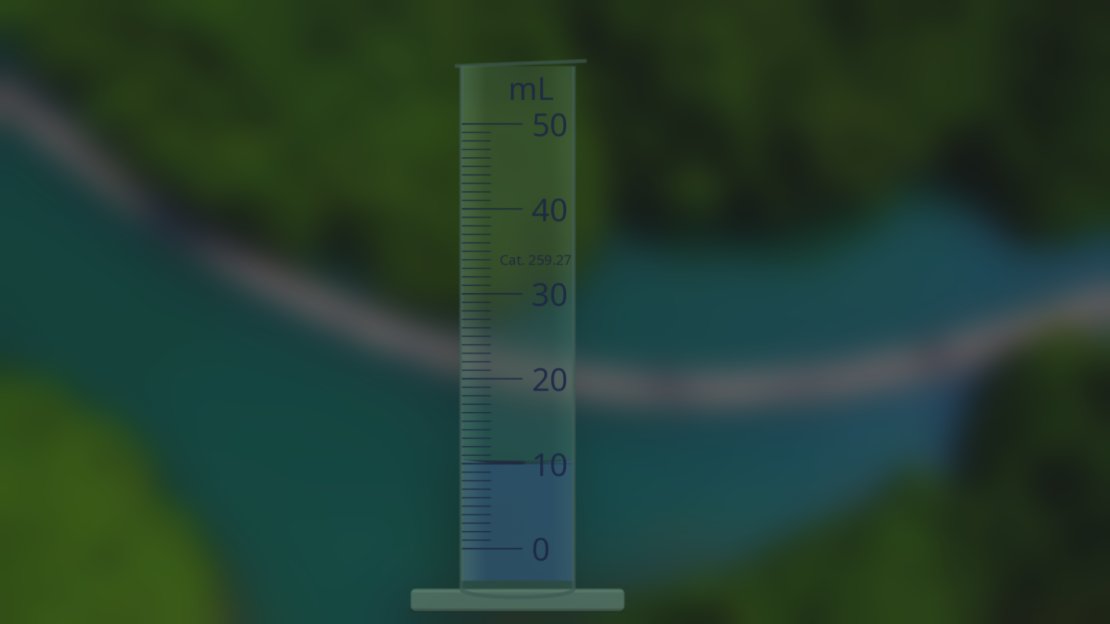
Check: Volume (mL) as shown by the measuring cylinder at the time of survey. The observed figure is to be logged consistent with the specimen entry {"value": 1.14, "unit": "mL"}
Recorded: {"value": 10, "unit": "mL"}
